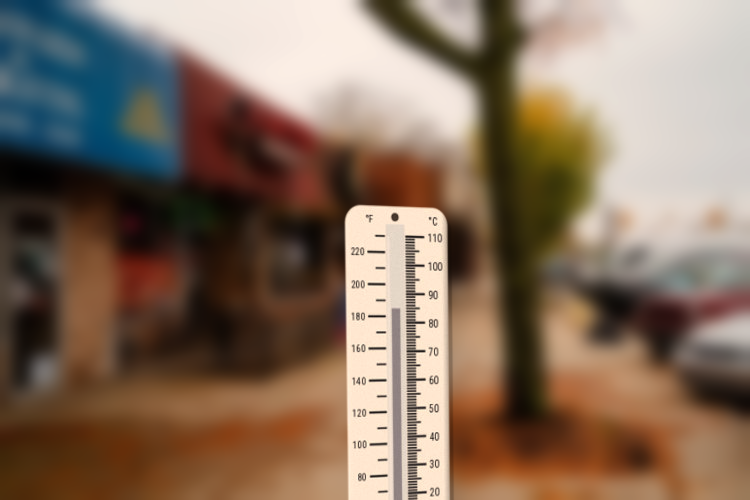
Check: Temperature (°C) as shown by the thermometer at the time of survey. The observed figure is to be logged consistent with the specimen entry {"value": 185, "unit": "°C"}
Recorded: {"value": 85, "unit": "°C"}
